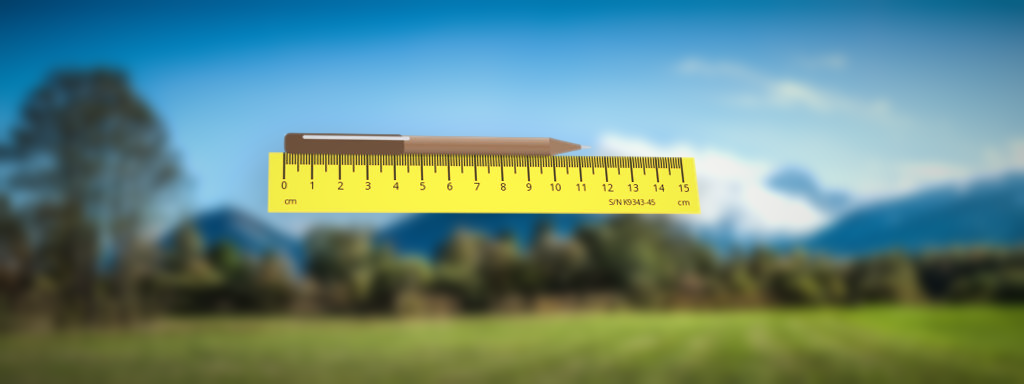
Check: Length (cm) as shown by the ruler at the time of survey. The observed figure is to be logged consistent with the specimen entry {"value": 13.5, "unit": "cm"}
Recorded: {"value": 11.5, "unit": "cm"}
